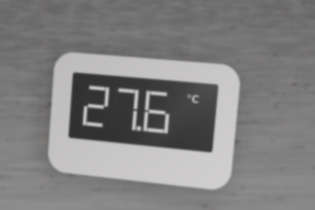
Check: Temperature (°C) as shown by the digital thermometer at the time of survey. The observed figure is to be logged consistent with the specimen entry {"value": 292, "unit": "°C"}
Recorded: {"value": 27.6, "unit": "°C"}
